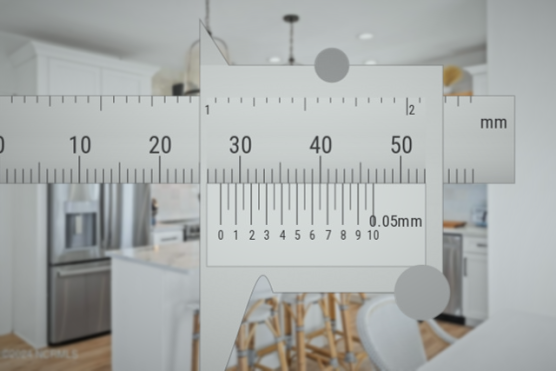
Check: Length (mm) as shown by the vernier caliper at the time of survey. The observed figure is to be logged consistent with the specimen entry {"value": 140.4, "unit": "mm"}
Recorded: {"value": 27.6, "unit": "mm"}
